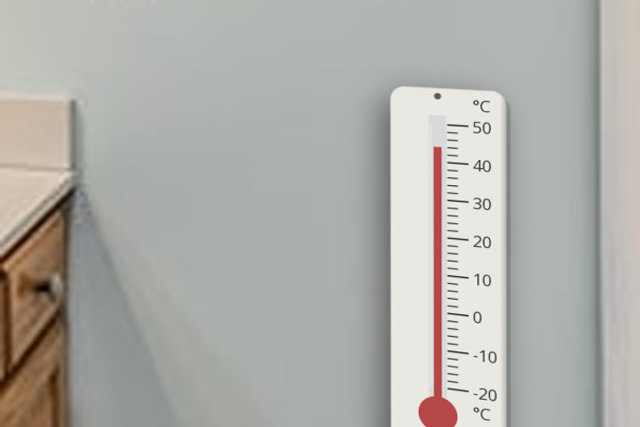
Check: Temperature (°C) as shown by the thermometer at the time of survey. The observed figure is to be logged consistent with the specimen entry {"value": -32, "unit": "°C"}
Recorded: {"value": 44, "unit": "°C"}
